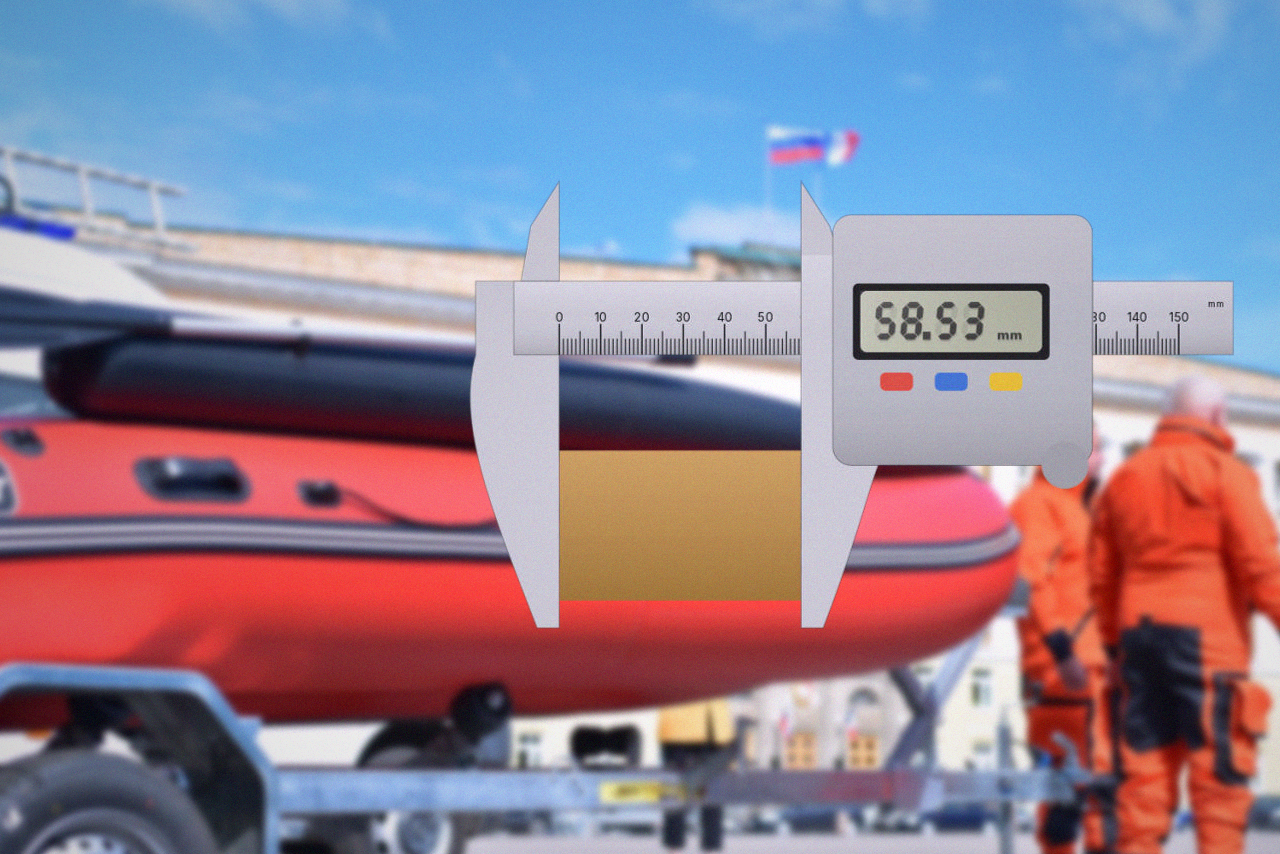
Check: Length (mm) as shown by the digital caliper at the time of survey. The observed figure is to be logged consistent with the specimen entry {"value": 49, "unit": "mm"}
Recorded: {"value": 58.53, "unit": "mm"}
